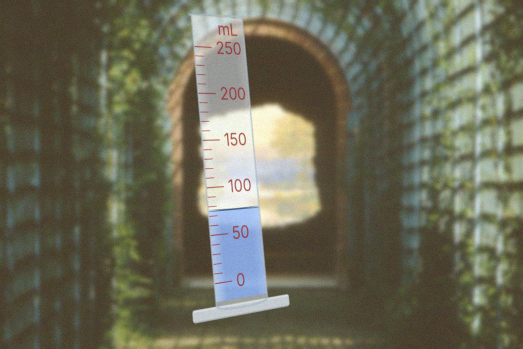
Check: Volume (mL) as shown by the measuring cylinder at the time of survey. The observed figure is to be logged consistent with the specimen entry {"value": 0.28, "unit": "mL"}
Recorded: {"value": 75, "unit": "mL"}
